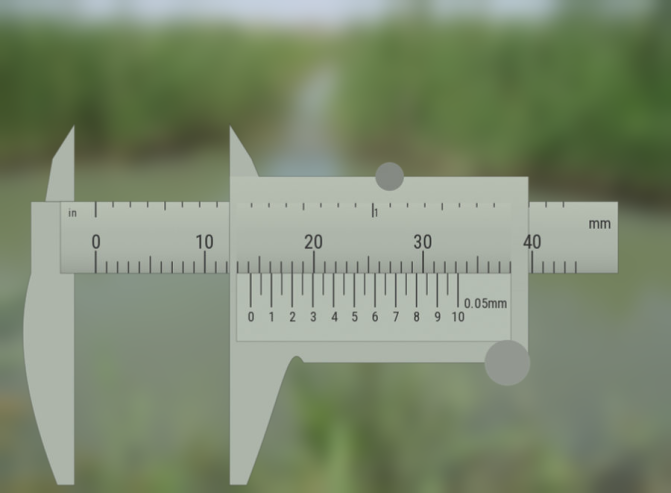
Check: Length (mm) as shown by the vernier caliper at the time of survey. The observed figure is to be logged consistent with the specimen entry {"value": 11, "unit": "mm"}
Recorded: {"value": 14.2, "unit": "mm"}
